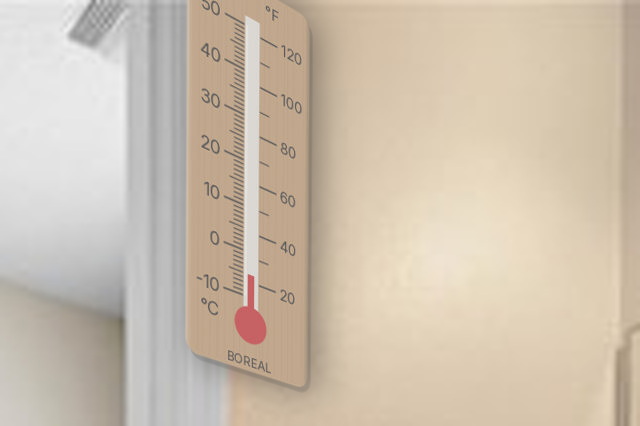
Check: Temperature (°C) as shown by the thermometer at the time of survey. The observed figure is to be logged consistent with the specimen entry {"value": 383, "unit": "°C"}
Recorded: {"value": -5, "unit": "°C"}
